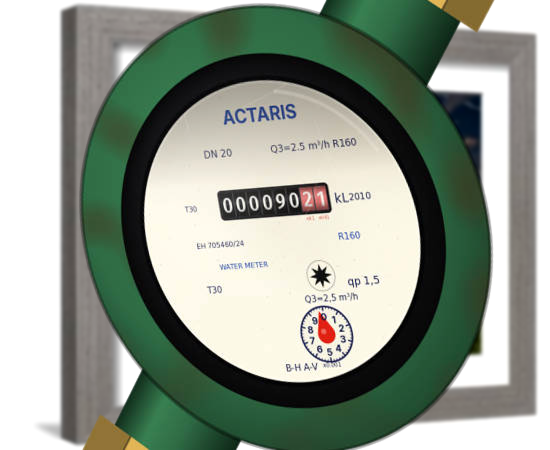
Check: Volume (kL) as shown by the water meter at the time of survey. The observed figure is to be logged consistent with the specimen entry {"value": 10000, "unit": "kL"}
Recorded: {"value": 90.209, "unit": "kL"}
